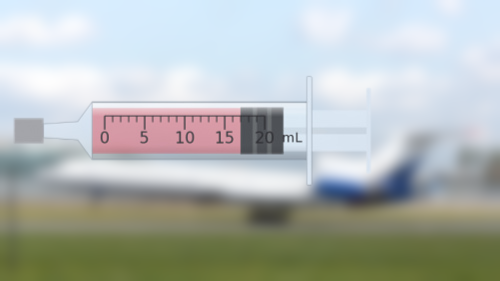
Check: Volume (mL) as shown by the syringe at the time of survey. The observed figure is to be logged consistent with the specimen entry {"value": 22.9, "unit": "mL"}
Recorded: {"value": 17, "unit": "mL"}
